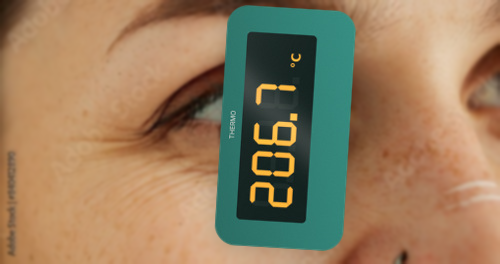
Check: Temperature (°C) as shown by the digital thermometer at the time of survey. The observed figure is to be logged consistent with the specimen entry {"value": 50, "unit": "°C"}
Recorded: {"value": 206.7, "unit": "°C"}
